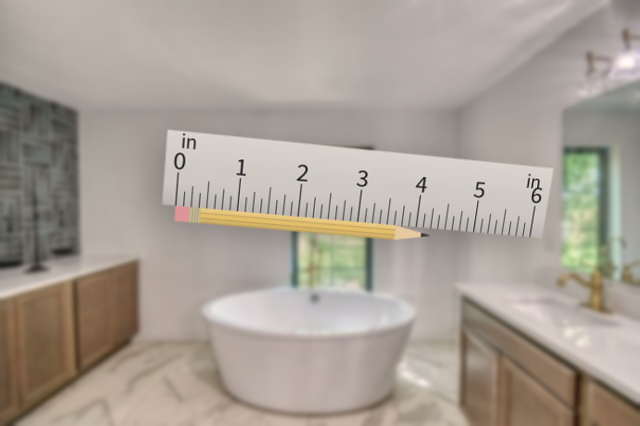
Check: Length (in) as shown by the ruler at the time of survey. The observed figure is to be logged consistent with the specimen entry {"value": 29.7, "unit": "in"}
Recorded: {"value": 4.25, "unit": "in"}
